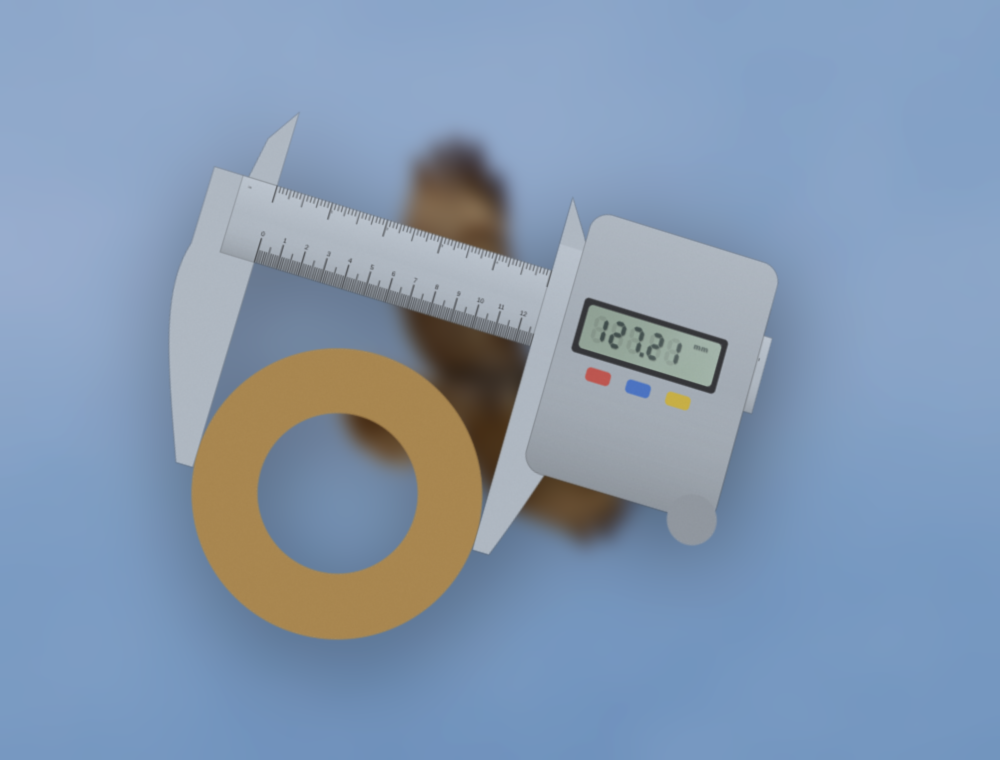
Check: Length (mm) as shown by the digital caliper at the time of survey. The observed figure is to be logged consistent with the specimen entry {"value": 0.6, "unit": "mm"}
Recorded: {"value": 127.21, "unit": "mm"}
